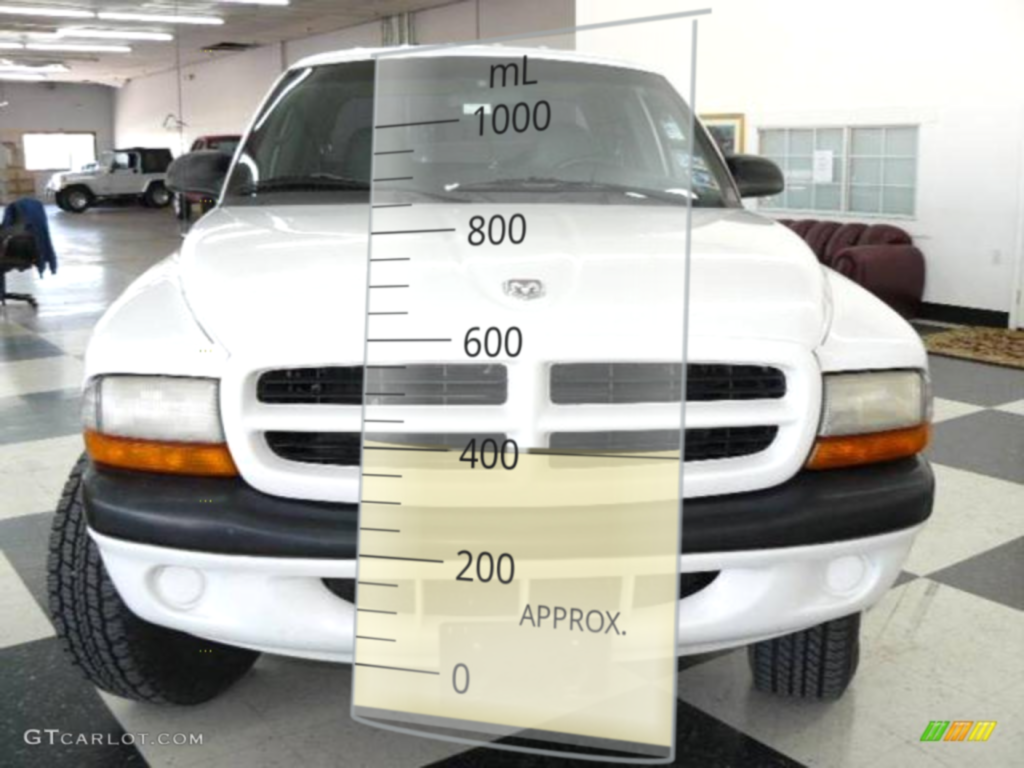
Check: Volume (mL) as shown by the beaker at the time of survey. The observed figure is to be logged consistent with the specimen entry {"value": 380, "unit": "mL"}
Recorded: {"value": 400, "unit": "mL"}
